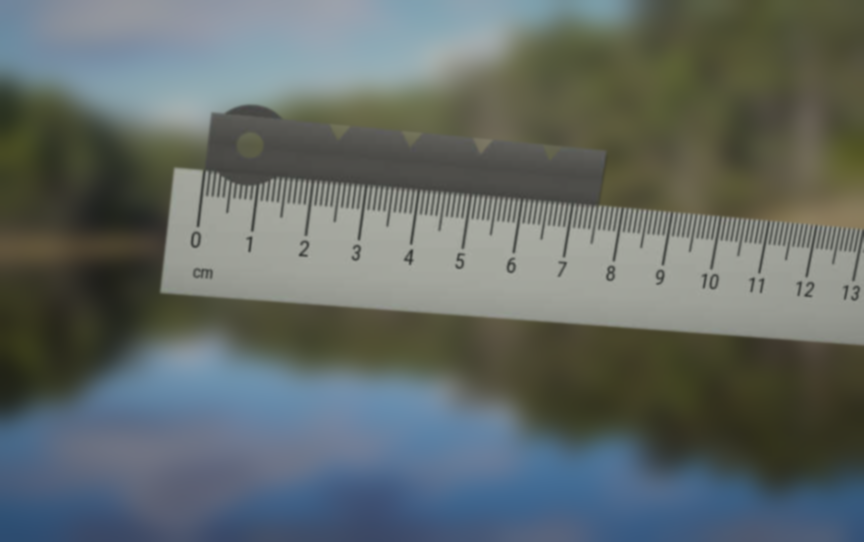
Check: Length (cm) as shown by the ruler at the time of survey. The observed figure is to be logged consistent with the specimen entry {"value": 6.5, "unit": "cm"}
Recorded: {"value": 7.5, "unit": "cm"}
